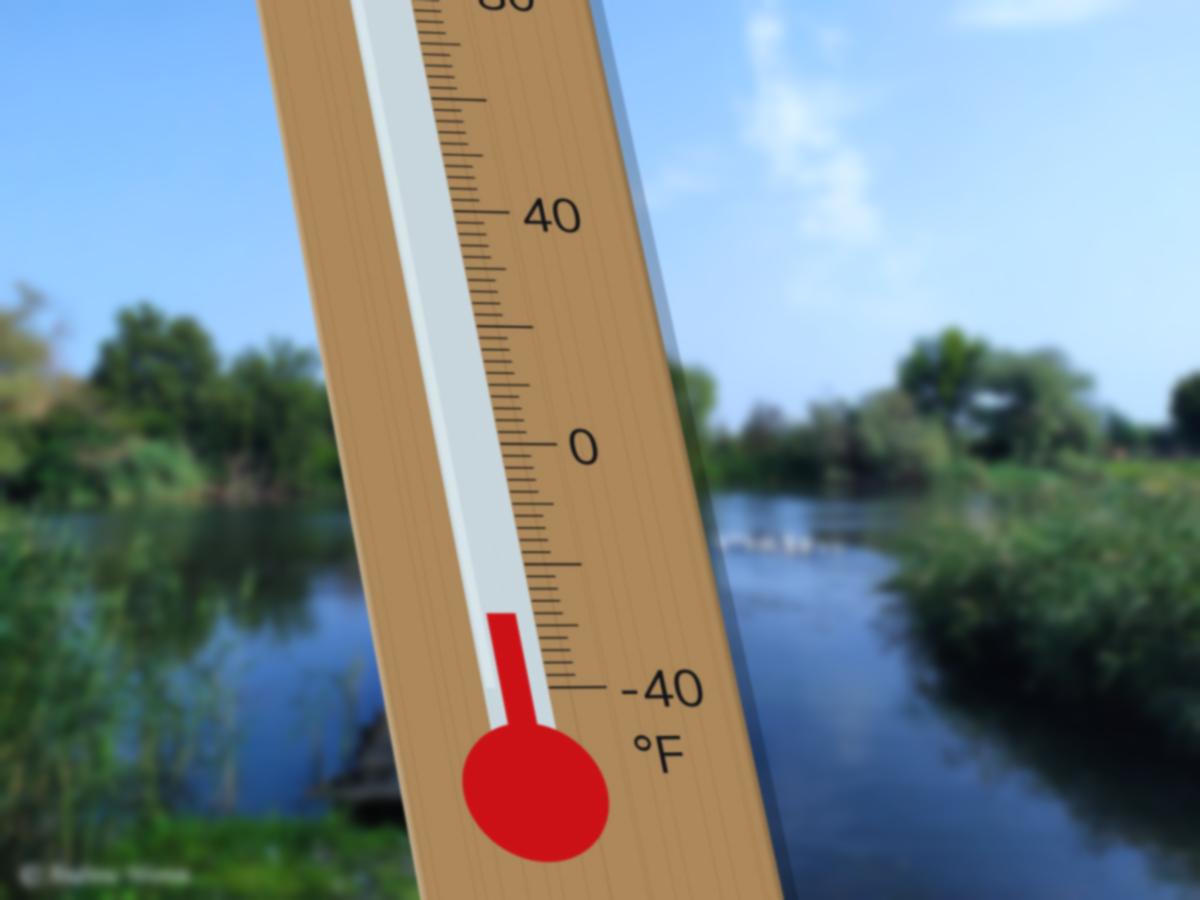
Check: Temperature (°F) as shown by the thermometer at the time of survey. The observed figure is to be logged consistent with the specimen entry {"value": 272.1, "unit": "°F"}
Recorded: {"value": -28, "unit": "°F"}
